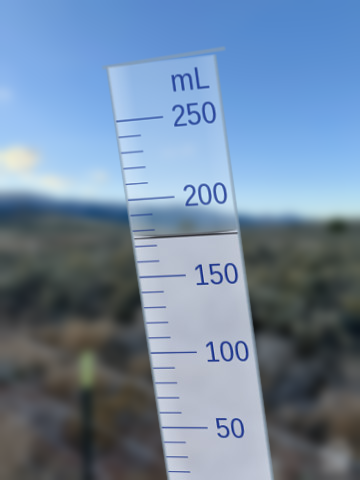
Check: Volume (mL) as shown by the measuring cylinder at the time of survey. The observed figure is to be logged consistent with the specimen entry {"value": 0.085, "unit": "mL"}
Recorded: {"value": 175, "unit": "mL"}
